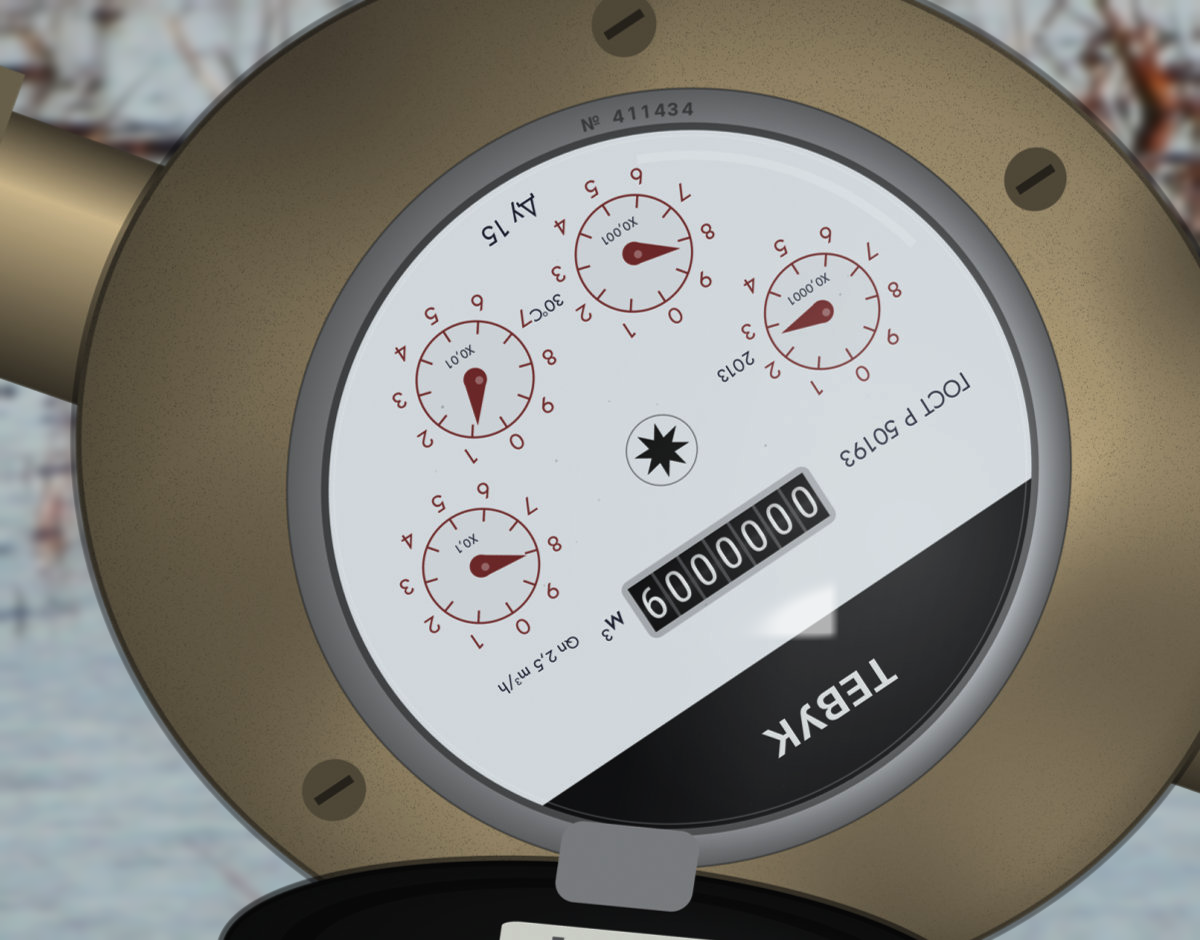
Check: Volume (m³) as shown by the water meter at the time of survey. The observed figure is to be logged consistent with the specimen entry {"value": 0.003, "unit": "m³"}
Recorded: {"value": 9.8082, "unit": "m³"}
